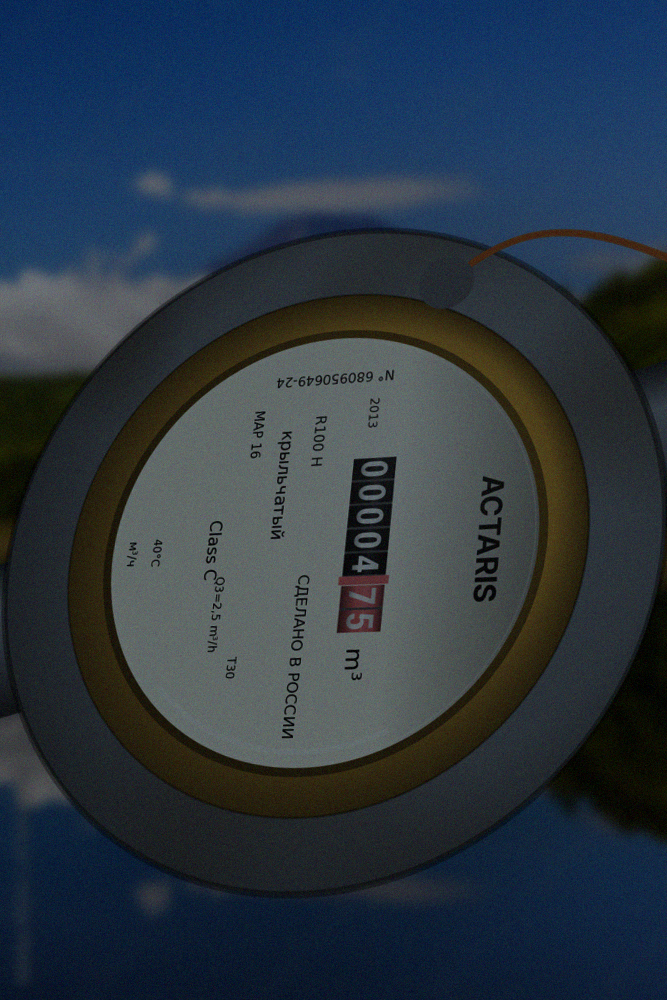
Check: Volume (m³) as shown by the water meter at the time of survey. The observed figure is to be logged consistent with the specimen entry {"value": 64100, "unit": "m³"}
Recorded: {"value": 4.75, "unit": "m³"}
